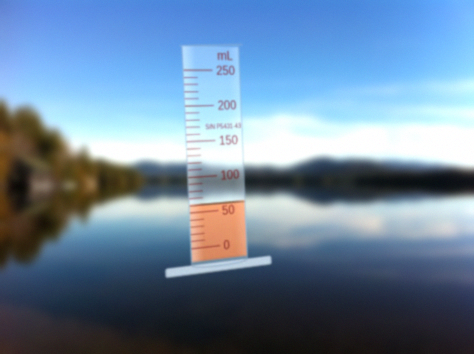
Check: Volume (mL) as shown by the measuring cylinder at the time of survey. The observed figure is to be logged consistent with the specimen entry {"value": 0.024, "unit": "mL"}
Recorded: {"value": 60, "unit": "mL"}
